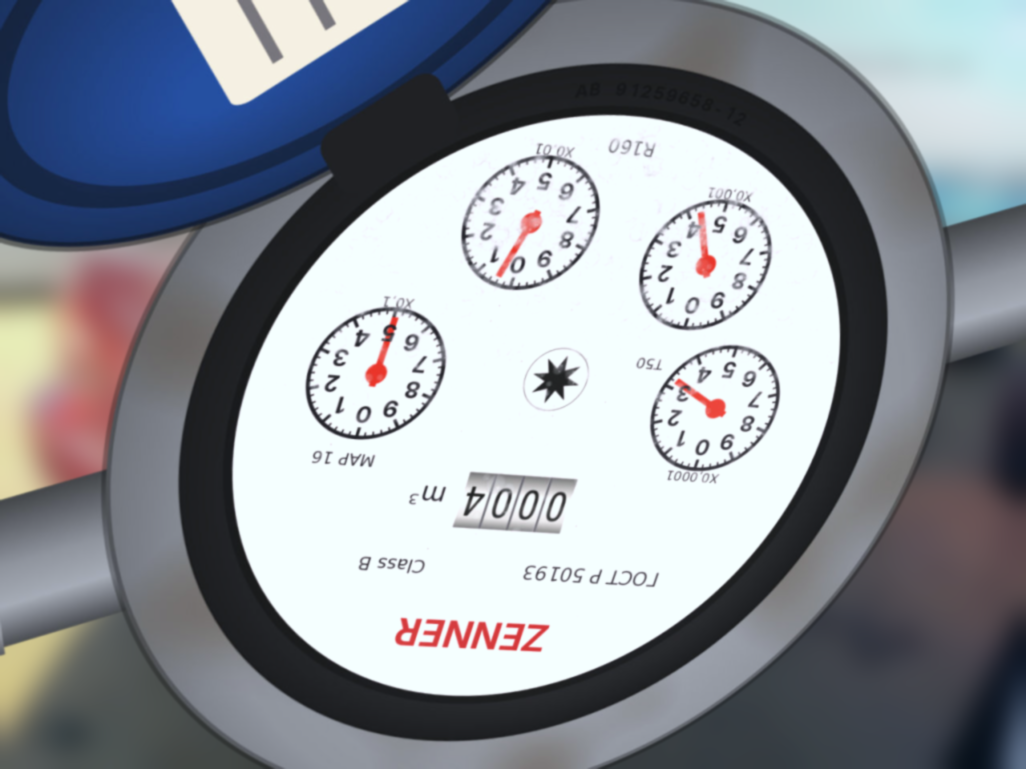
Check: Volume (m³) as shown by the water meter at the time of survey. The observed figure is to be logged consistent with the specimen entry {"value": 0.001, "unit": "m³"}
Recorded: {"value": 4.5043, "unit": "m³"}
